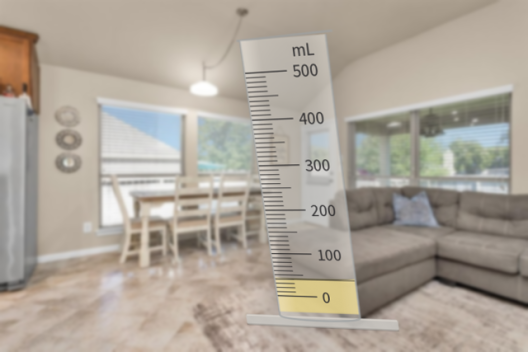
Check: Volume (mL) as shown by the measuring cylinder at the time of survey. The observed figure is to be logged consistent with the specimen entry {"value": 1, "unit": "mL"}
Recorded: {"value": 40, "unit": "mL"}
